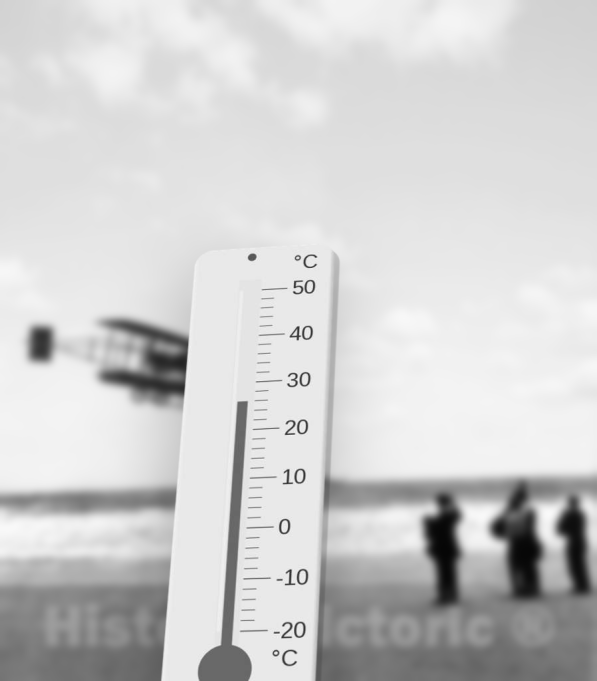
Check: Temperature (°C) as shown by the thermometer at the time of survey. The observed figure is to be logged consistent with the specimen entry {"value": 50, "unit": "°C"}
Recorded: {"value": 26, "unit": "°C"}
